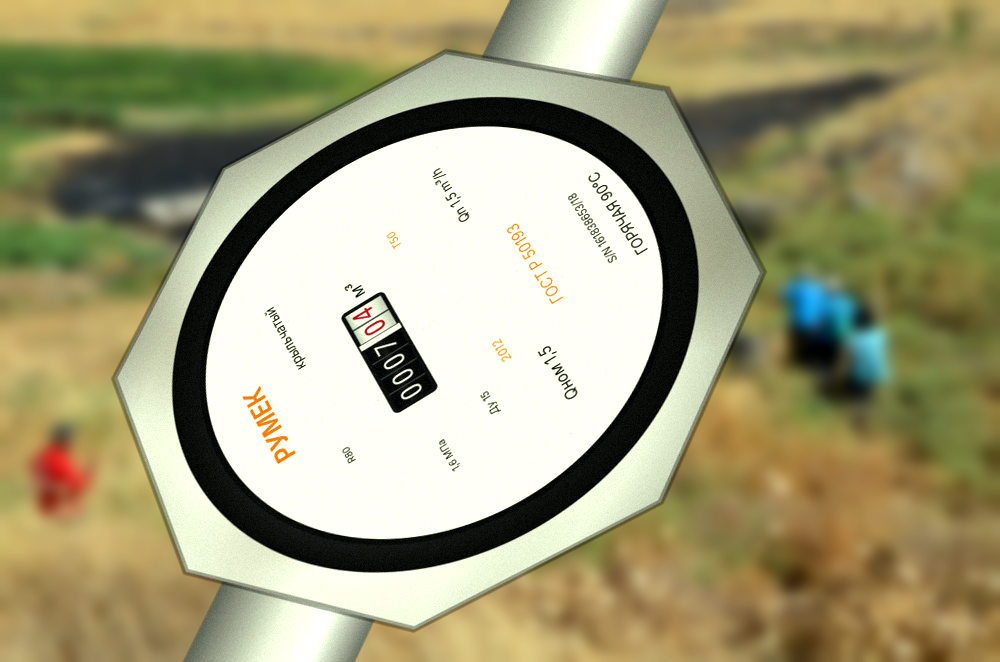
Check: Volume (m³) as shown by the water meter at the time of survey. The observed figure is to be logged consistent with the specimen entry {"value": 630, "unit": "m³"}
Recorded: {"value": 7.04, "unit": "m³"}
